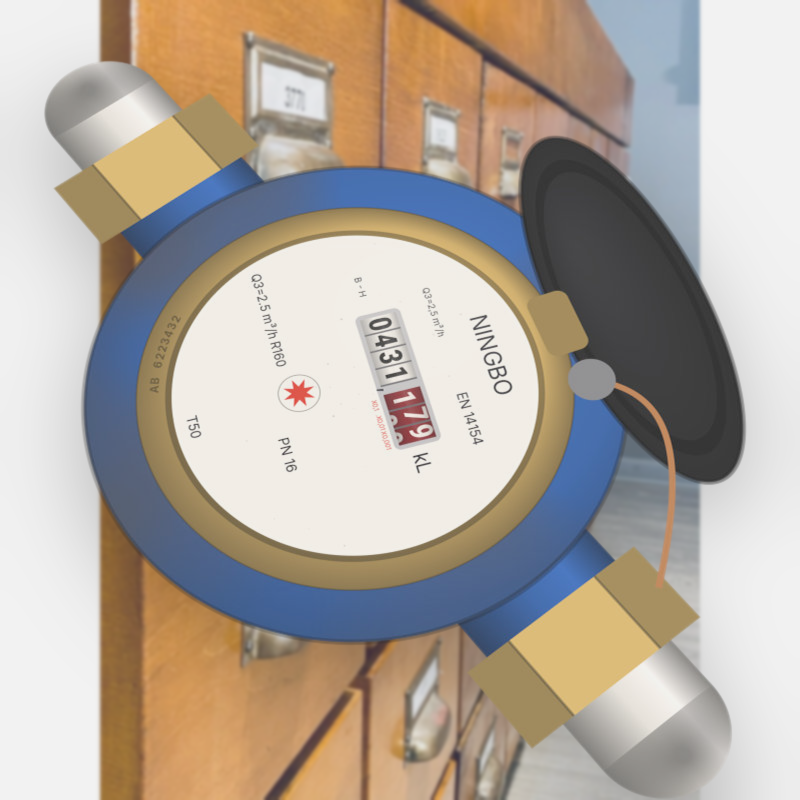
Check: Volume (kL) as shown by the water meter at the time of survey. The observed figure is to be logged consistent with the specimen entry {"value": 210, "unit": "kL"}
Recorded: {"value": 431.179, "unit": "kL"}
